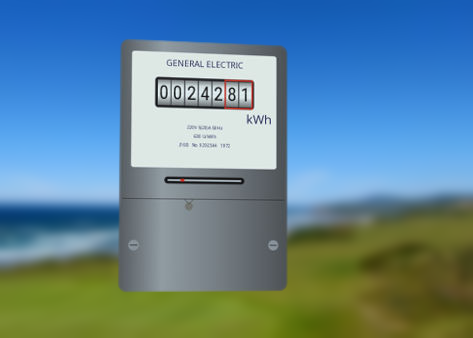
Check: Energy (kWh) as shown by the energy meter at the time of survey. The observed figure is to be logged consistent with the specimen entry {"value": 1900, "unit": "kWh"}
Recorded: {"value": 242.81, "unit": "kWh"}
